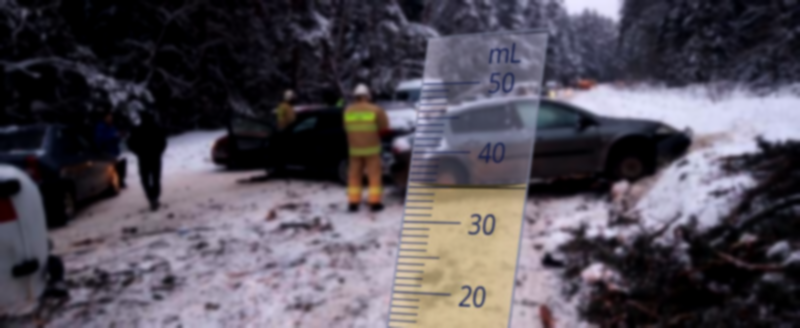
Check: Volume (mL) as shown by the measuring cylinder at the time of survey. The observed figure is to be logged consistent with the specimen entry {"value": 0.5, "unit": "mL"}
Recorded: {"value": 35, "unit": "mL"}
